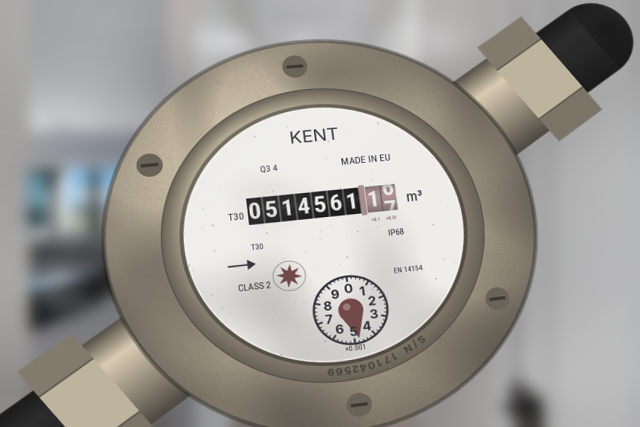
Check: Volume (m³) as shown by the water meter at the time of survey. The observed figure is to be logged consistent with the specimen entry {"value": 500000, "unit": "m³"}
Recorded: {"value": 514561.164, "unit": "m³"}
